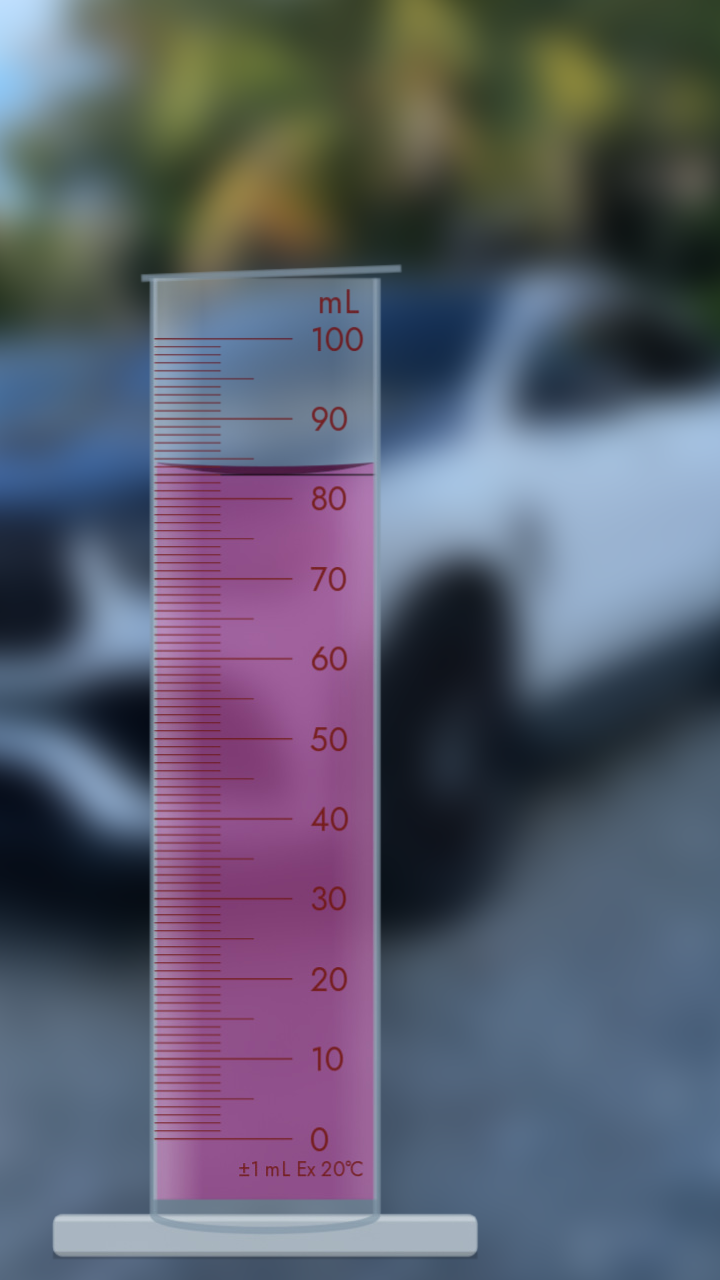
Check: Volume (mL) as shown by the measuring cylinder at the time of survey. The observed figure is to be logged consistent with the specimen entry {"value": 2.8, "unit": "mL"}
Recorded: {"value": 83, "unit": "mL"}
